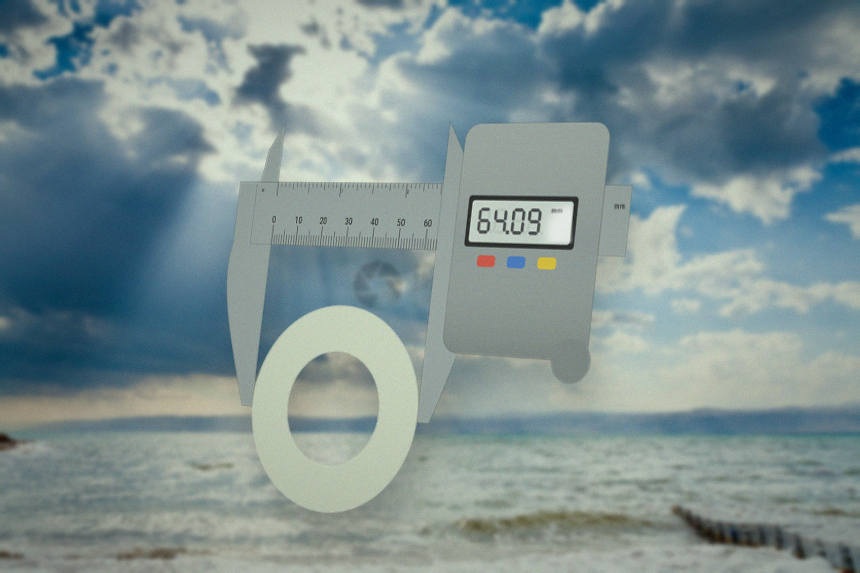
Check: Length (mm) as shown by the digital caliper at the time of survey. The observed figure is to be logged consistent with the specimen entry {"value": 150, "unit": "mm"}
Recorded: {"value": 64.09, "unit": "mm"}
